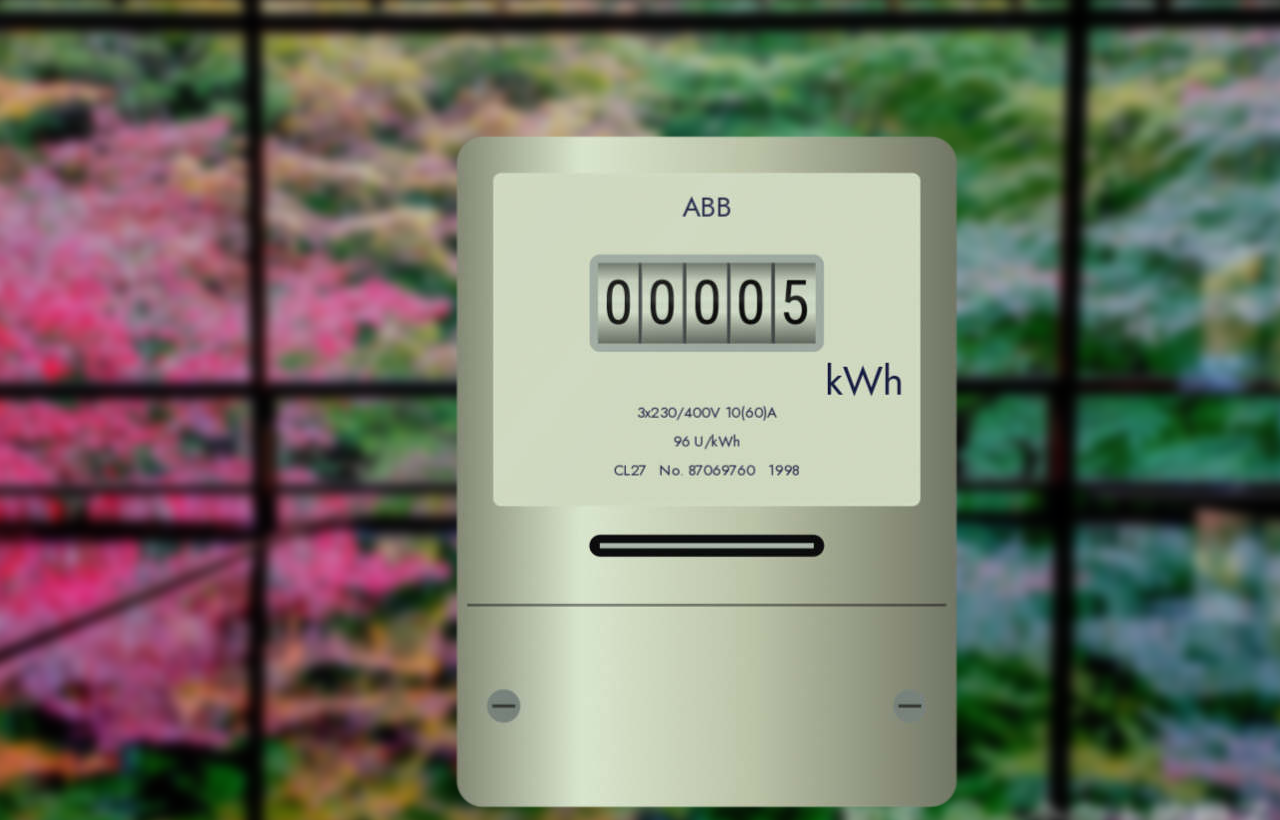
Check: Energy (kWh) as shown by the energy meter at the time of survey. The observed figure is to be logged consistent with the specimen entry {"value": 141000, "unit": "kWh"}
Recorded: {"value": 5, "unit": "kWh"}
